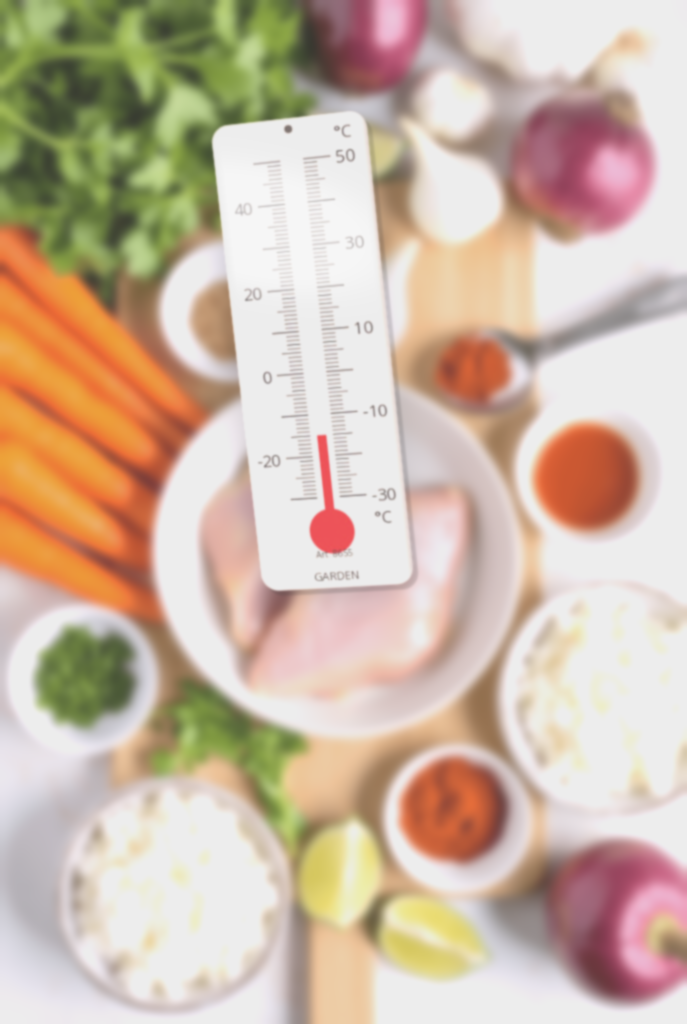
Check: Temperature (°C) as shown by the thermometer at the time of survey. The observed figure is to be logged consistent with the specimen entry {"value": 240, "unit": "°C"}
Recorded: {"value": -15, "unit": "°C"}
